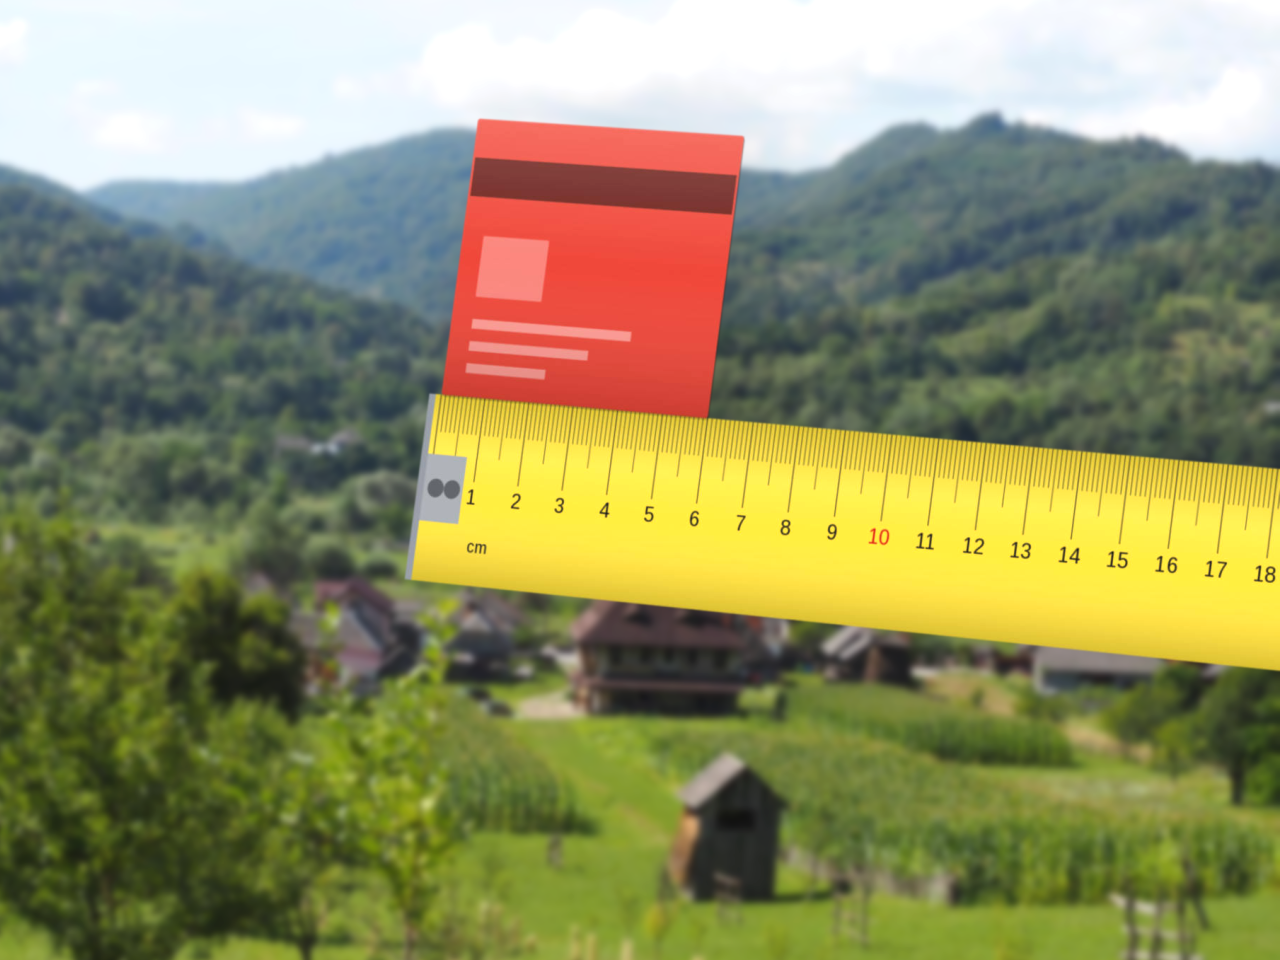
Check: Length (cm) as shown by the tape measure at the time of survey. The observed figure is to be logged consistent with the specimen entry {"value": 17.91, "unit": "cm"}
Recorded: {"value": 6, "unit": "cm"}
